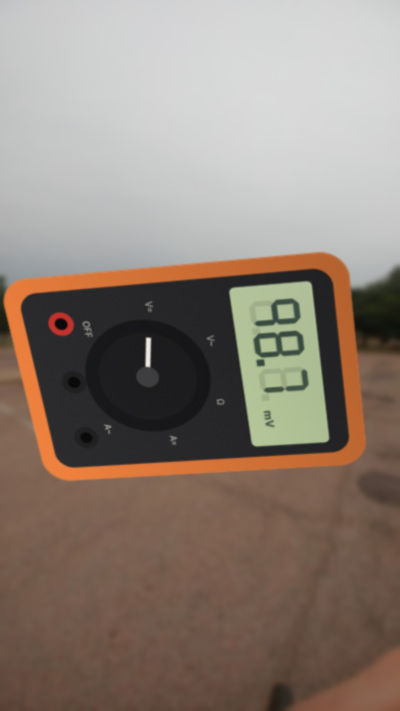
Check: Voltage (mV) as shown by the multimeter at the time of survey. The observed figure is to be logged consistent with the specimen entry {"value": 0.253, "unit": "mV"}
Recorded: {"value": 98.7, "unit": "mV"}
